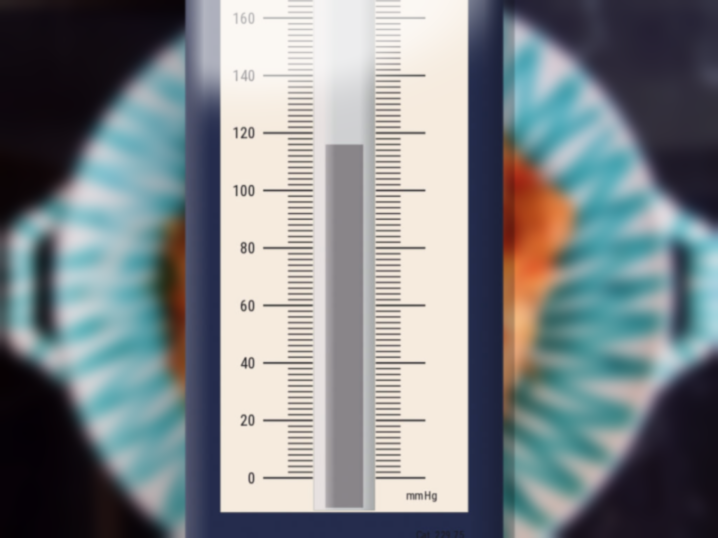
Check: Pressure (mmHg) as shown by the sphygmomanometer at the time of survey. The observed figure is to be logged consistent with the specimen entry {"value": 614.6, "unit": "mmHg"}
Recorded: {"value": 116, "unit": "mmHg"}
